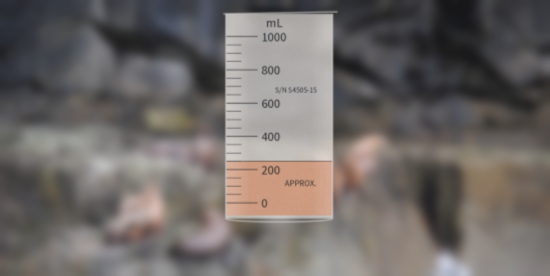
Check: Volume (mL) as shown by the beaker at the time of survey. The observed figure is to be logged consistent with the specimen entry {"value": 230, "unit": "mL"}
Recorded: {"value": 250, "unit": "mL"}
